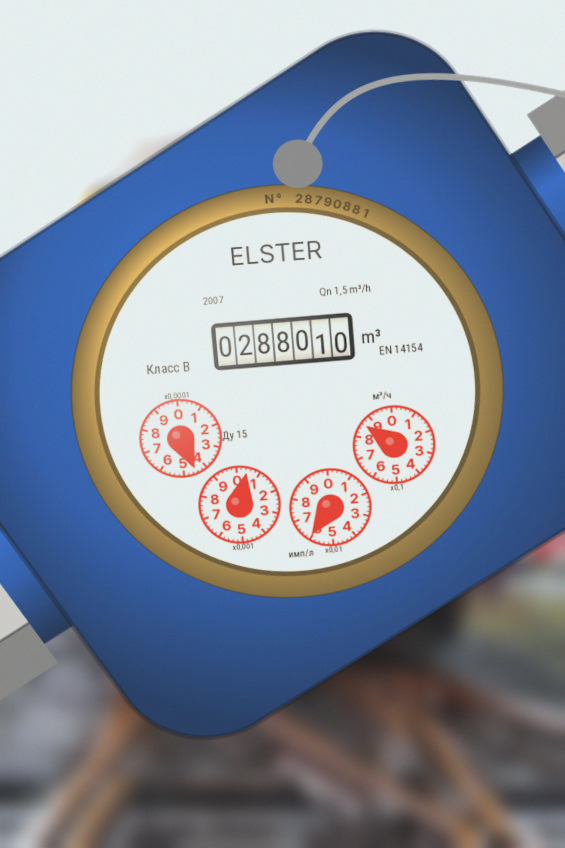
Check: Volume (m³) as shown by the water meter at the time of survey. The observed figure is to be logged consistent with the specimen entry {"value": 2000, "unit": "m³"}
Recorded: {"value": 288009.8604, "unit": "m³"}
